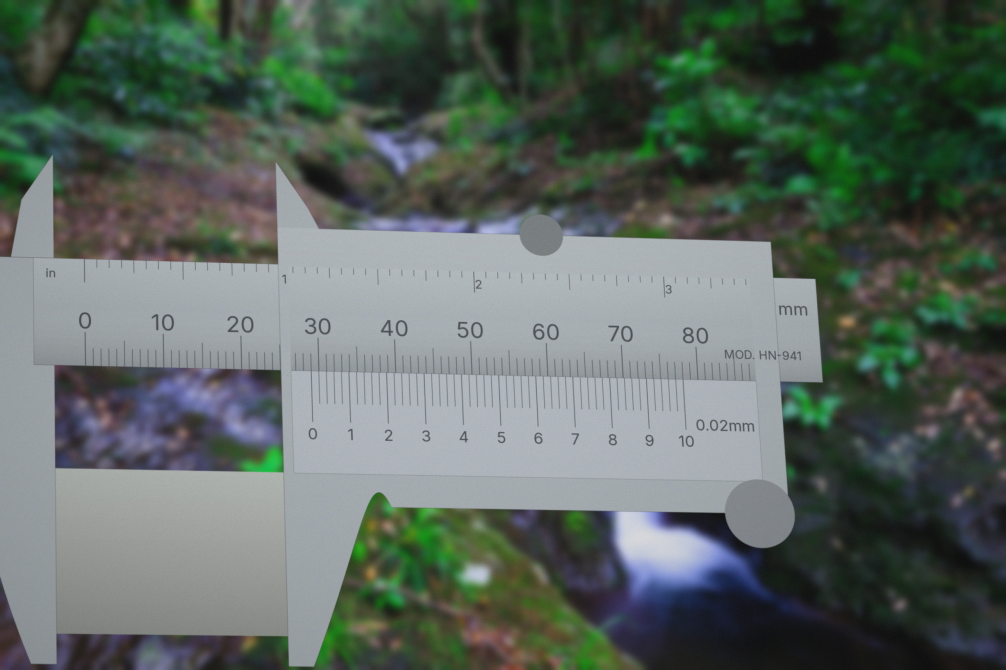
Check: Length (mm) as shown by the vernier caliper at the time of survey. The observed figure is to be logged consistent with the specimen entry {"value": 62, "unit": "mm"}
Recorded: {"value": 29.0, "unit": "mm"}
